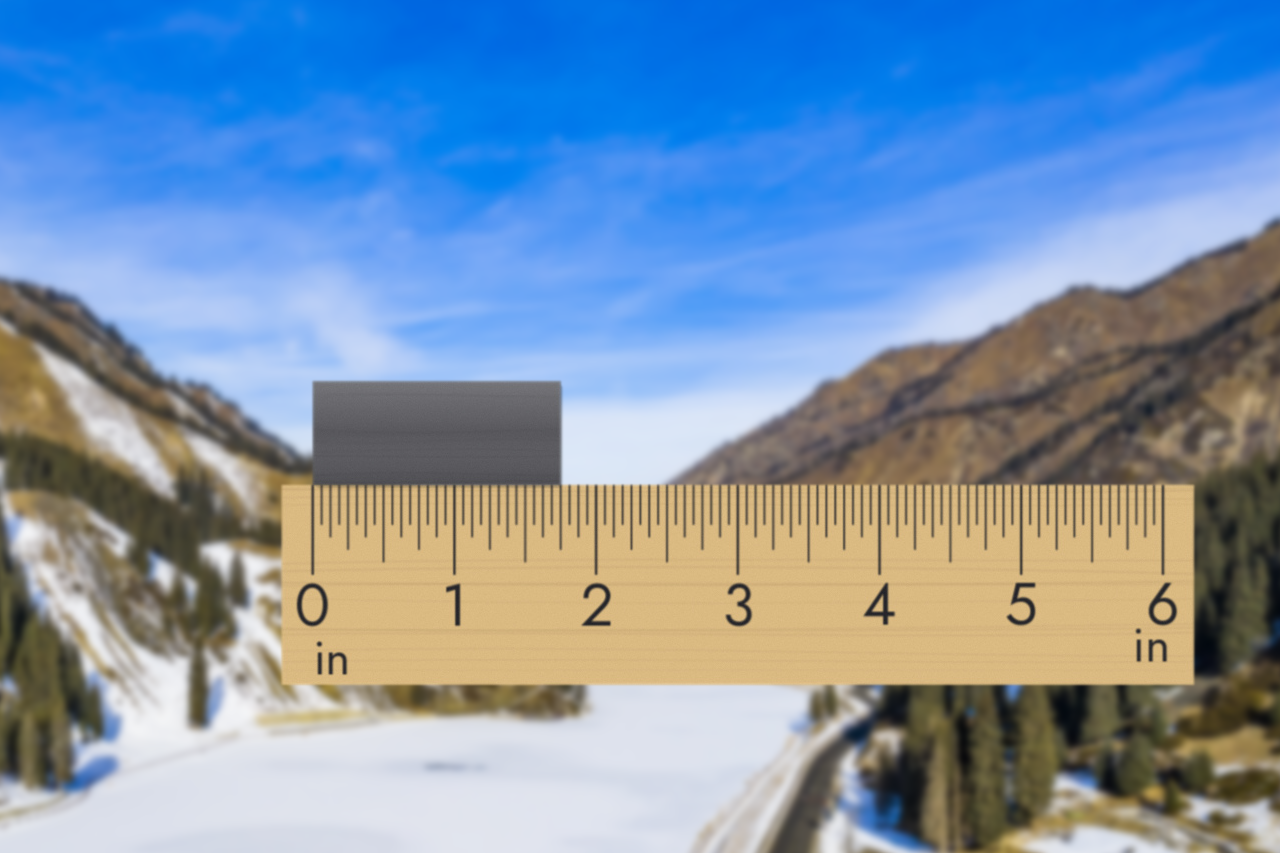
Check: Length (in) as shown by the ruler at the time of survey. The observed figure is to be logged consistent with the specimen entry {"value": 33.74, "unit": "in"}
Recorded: {"value": 1.75, "unit": "in"}
